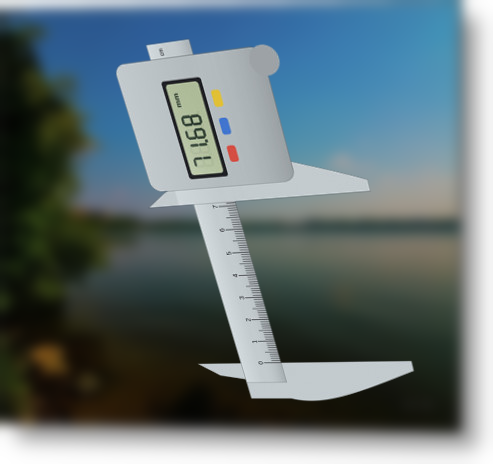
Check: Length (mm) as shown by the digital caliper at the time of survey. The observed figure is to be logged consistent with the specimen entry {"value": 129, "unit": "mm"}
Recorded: {"value": 71.68, "unit": "mm"}
